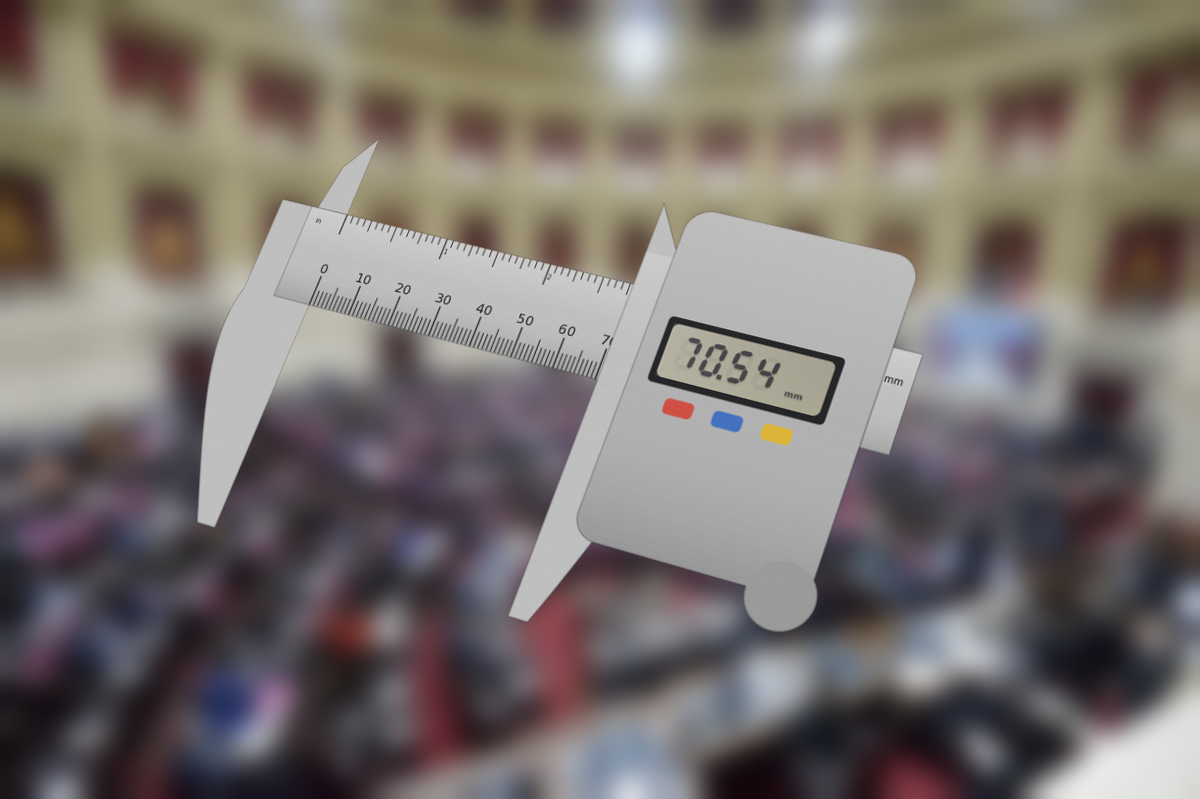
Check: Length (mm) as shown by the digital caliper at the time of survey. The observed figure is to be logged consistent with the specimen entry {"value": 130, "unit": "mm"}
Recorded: {"value": 70.54, "unit": "mm"}
